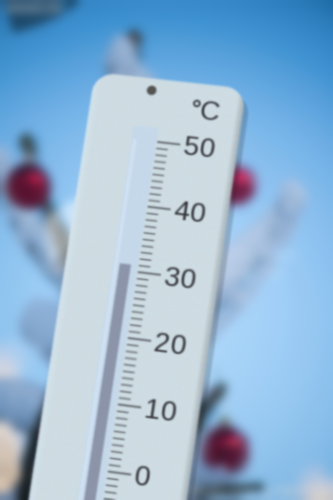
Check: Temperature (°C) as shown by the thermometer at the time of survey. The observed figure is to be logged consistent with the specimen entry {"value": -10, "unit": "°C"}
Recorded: {"value": 31, "unit": "°C"}
